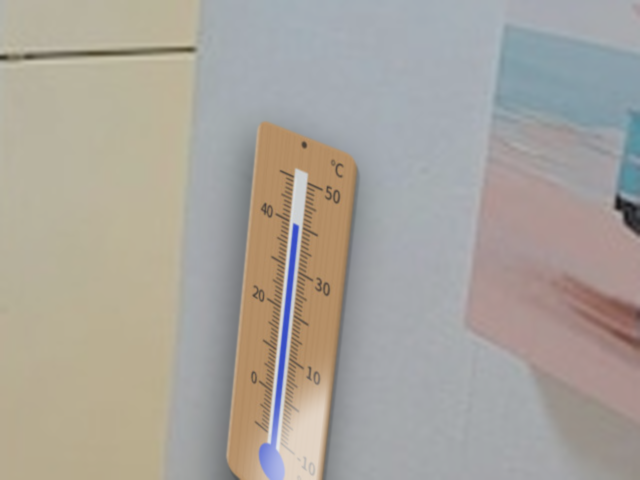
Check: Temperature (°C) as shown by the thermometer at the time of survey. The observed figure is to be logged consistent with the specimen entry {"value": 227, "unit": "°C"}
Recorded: {"value": 40, "unit": "°C"}
